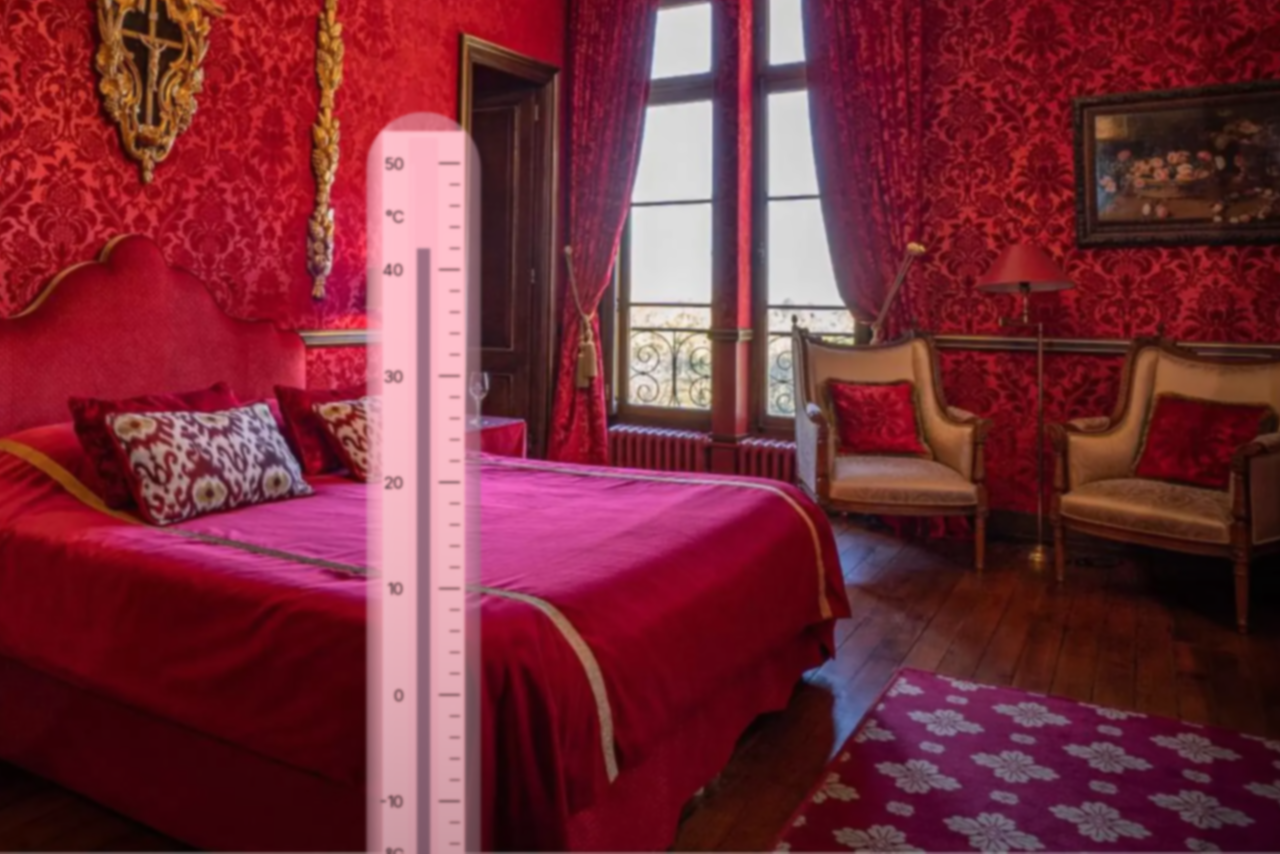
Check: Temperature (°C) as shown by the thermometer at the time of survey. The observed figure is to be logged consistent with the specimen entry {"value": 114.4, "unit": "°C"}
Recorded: {"value": 42, "unit": "°C"}
